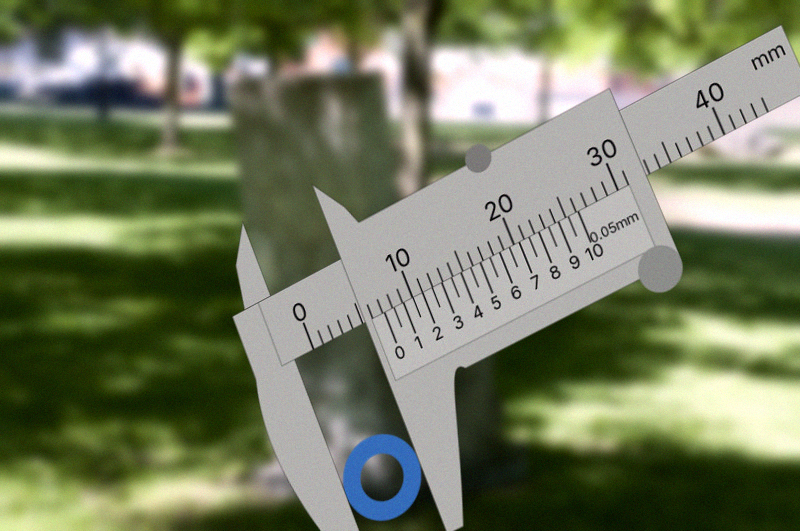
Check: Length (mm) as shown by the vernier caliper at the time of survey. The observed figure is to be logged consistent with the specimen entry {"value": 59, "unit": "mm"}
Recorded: {"value": 7.2, "unit": "mm"}
